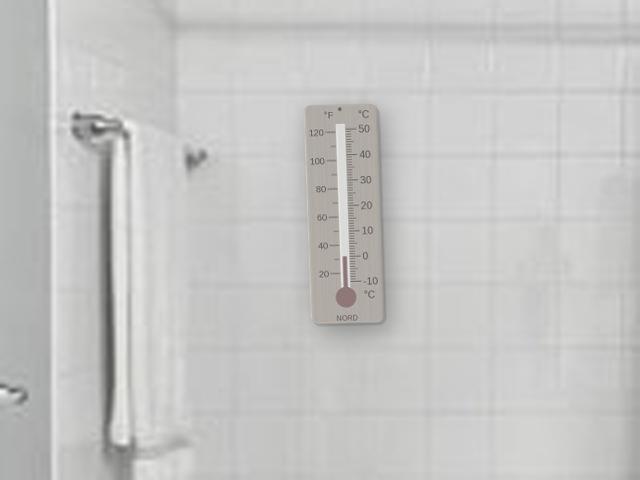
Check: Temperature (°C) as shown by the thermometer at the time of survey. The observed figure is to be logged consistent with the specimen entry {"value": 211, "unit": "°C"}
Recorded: {"value": 0, "unit": "°C"}
